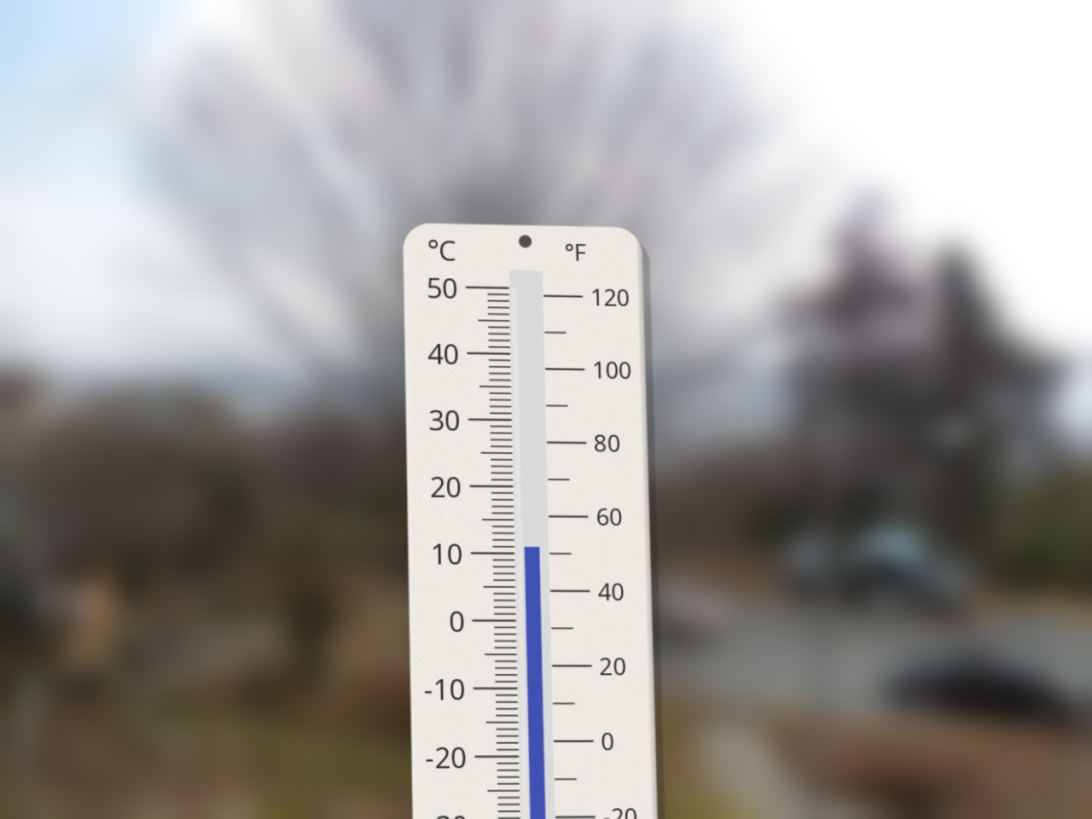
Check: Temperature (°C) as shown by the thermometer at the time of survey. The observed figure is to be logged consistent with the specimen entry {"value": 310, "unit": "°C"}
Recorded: {"value": 11, "unit": "°C"}
